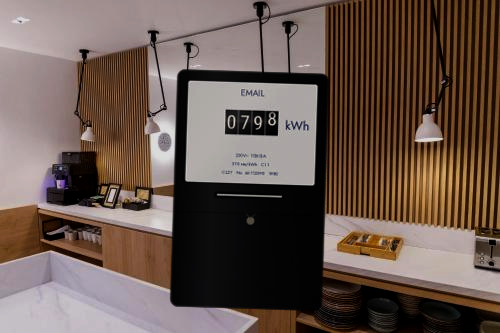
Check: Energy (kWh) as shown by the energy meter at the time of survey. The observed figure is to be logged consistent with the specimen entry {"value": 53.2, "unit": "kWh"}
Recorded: {"value": 798, "unit": "kWh"}
